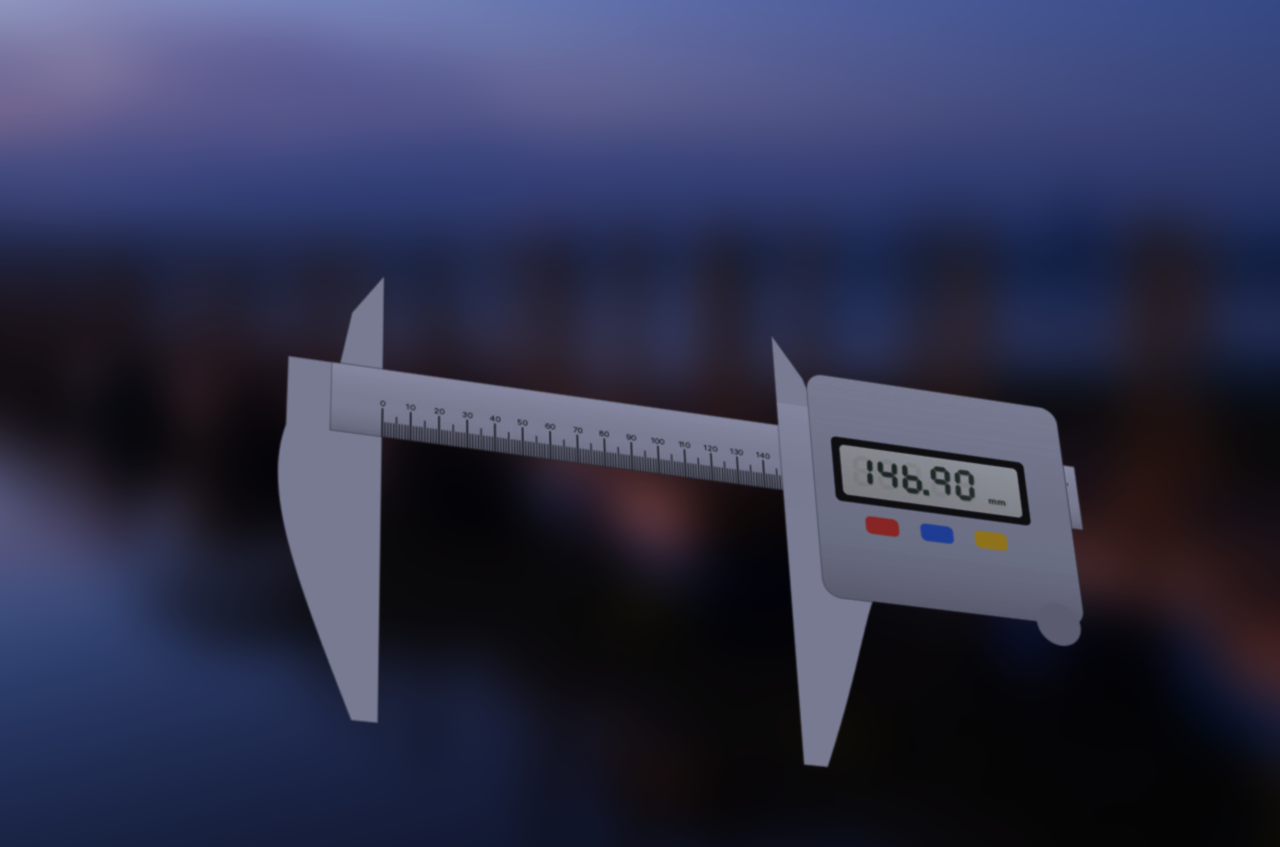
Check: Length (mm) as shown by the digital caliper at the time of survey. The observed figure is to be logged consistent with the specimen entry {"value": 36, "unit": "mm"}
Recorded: {"value": 146.90, "unit": "mm"}
